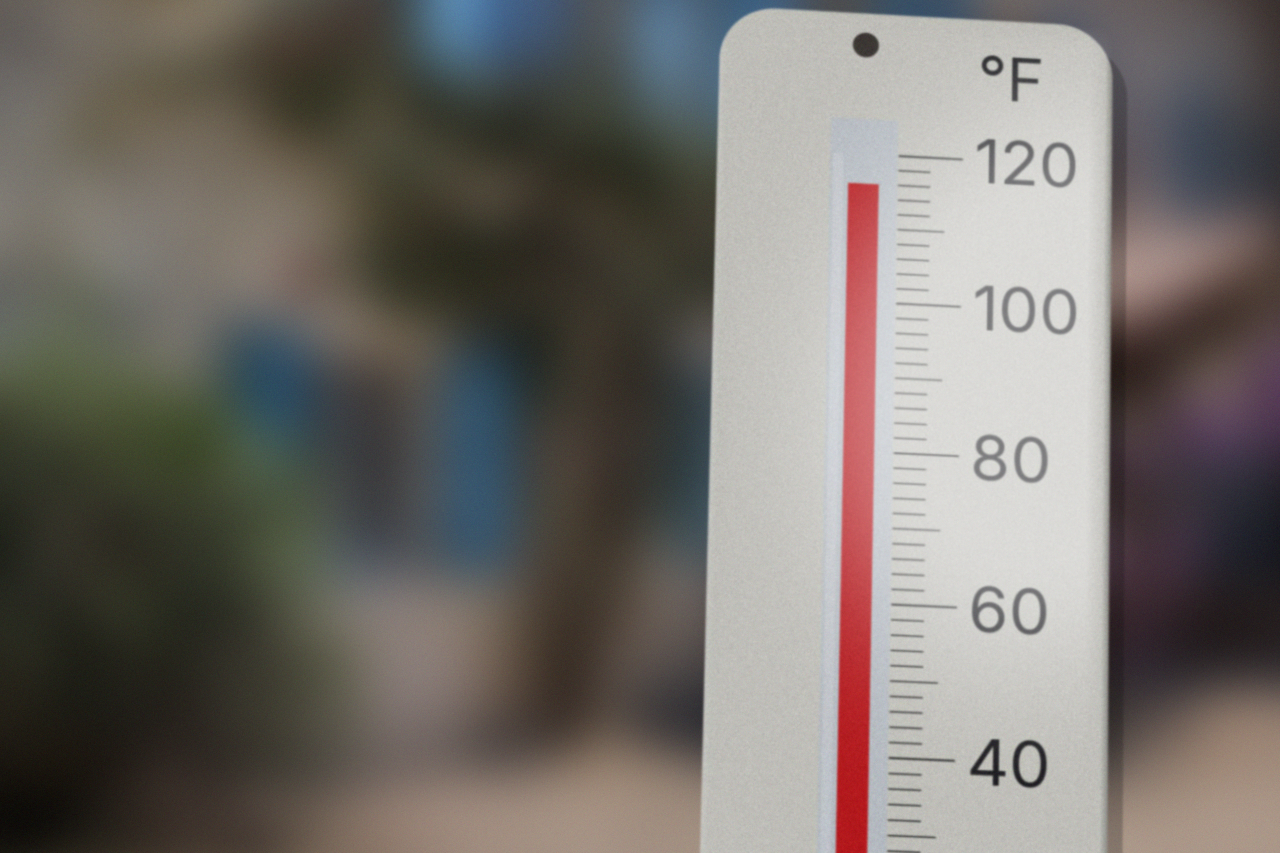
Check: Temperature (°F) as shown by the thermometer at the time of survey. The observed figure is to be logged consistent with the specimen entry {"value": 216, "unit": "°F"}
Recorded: {"value": 116, "unit": "°F"}
